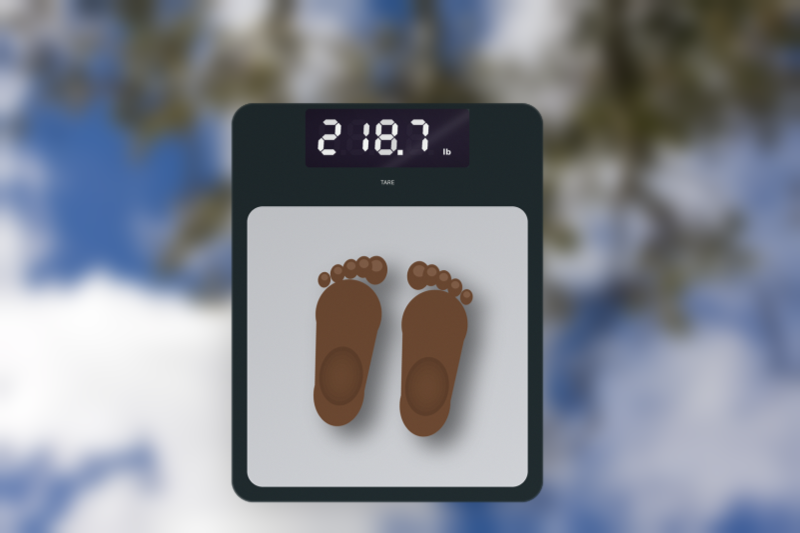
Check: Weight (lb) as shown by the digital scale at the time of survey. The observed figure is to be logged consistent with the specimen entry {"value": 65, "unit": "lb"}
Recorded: {"value": 218.7, "unit": "lb"}
